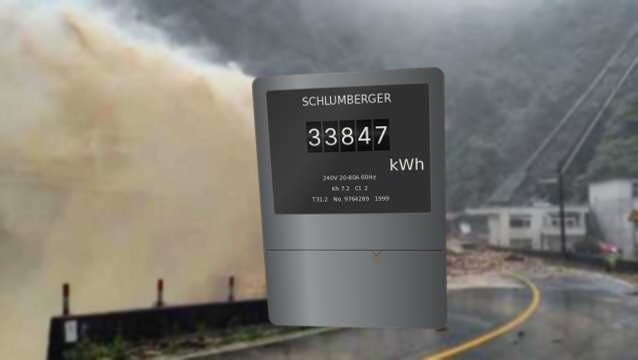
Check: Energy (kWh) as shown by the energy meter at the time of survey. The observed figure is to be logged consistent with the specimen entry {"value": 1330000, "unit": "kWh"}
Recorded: {"value": 33847, "unit": "kWh"}
